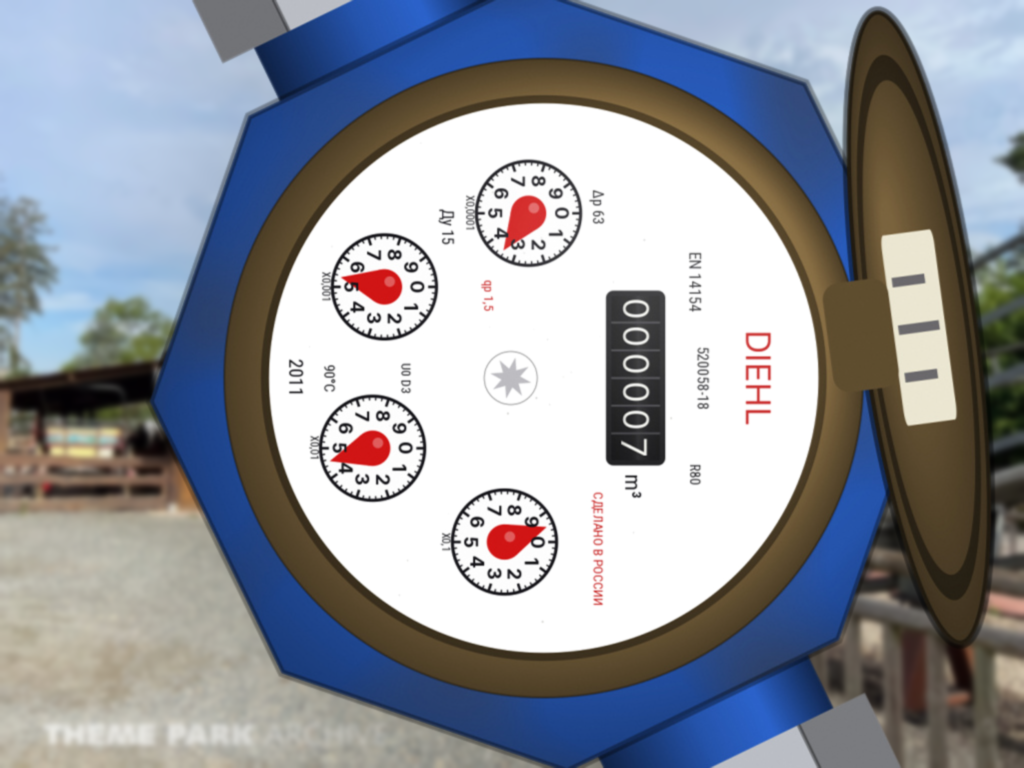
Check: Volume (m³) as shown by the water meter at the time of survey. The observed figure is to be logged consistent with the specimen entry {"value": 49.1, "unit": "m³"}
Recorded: {"value": 6.9453, "unit": "m³"}
